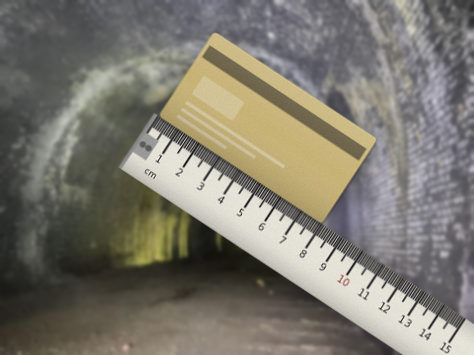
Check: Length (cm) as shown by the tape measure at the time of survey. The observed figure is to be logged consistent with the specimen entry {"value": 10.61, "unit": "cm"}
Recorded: {"value": 8, "unit": "cm"}
